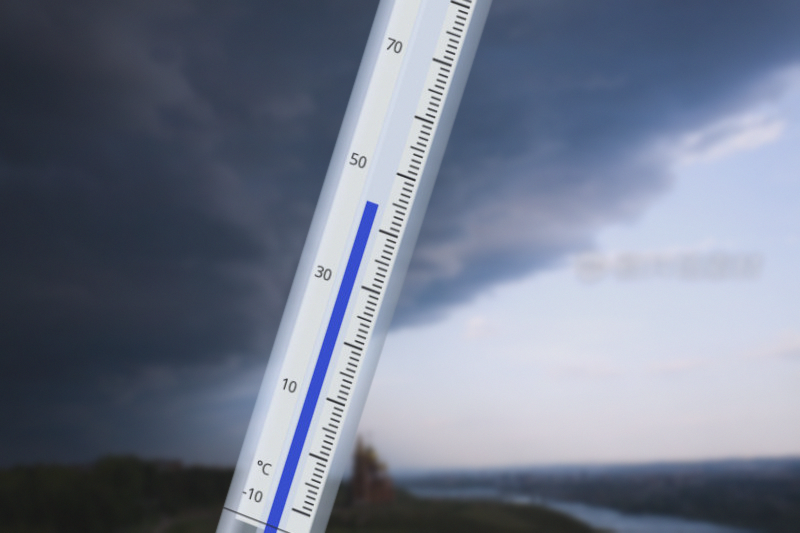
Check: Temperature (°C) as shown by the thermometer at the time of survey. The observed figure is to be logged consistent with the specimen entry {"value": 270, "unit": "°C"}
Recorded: {"value": 44, "unit": "°C"}
